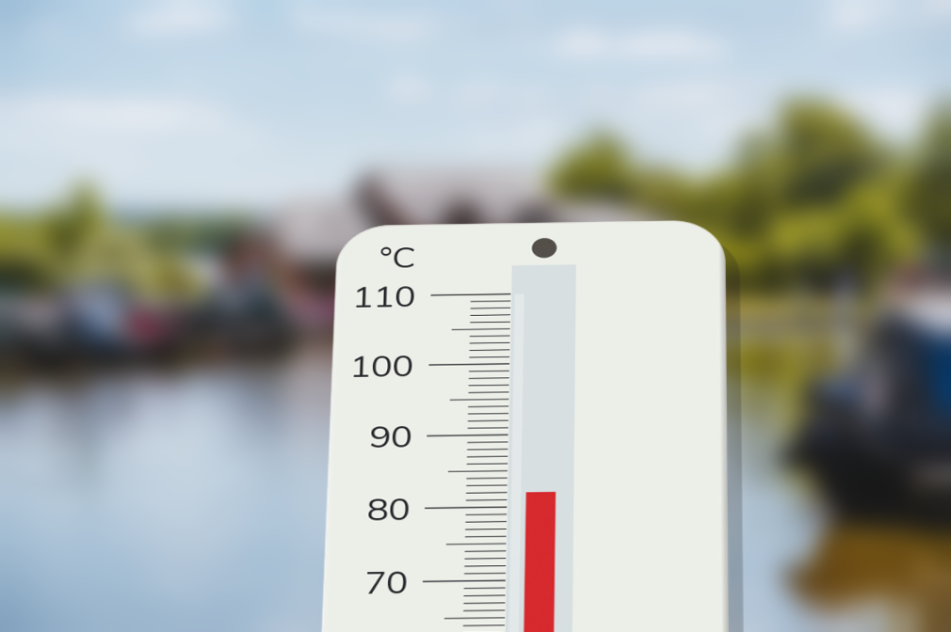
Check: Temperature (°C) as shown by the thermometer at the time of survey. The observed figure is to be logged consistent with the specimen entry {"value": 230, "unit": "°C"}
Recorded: {"value": 82, "unit": "°C"}
